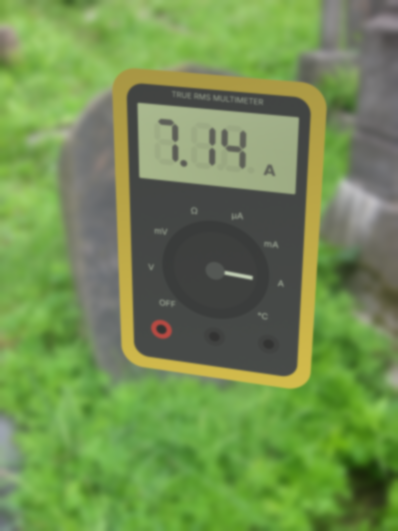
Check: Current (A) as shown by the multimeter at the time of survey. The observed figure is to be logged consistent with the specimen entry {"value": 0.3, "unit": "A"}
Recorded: {"value": 7.14, "unit": "A"}
